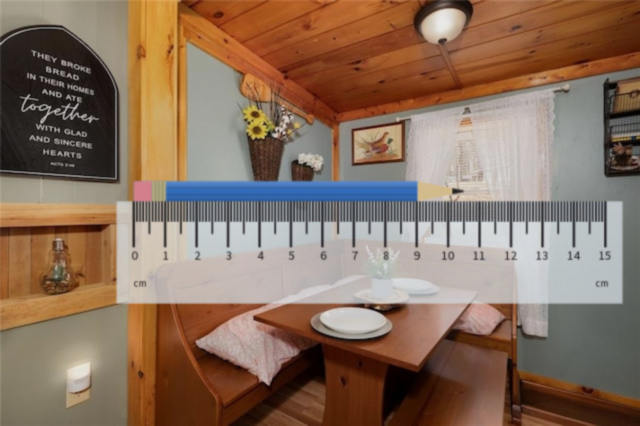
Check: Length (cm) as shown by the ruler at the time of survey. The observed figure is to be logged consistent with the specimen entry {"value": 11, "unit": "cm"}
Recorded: {"value": 10.5, "unit": "cm"}
